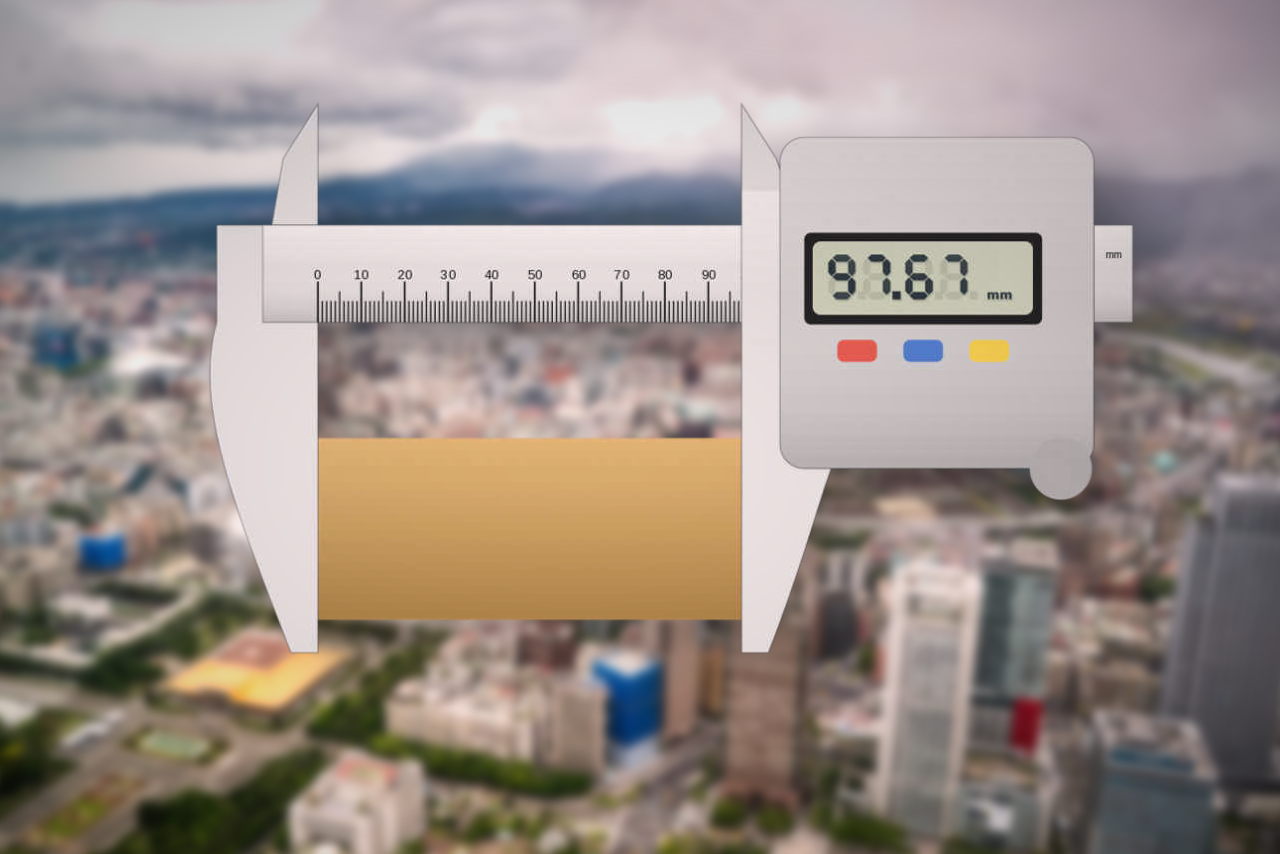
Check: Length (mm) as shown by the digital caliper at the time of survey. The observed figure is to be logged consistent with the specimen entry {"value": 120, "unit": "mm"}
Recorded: {"value": 97.67, "unit": "mm"}
